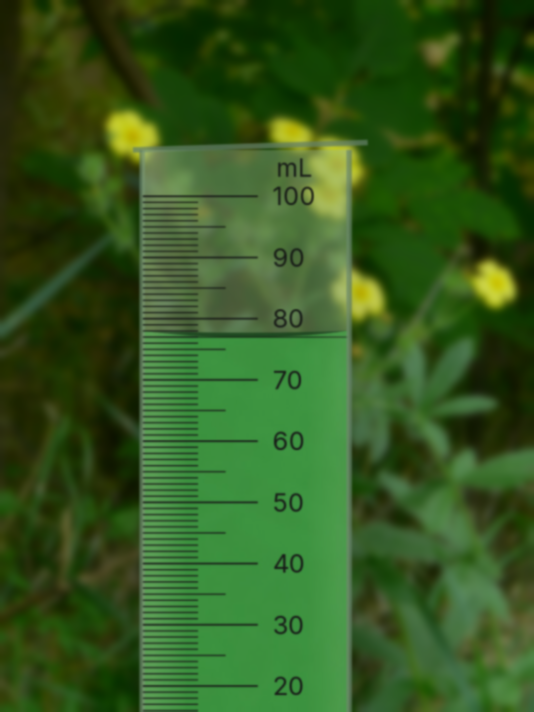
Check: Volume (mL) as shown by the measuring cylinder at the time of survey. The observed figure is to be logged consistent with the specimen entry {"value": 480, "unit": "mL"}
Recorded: {"value": 77, "unit": "mL"}
